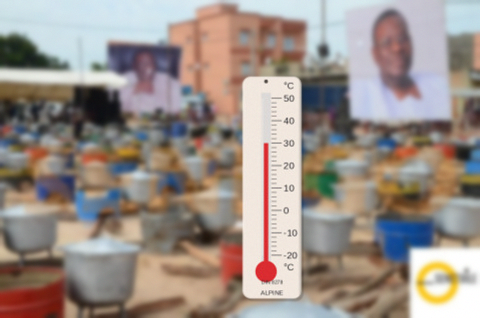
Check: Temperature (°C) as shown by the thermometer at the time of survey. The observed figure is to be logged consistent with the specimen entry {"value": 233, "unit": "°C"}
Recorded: {"value": 30, "unit": "°C"}
